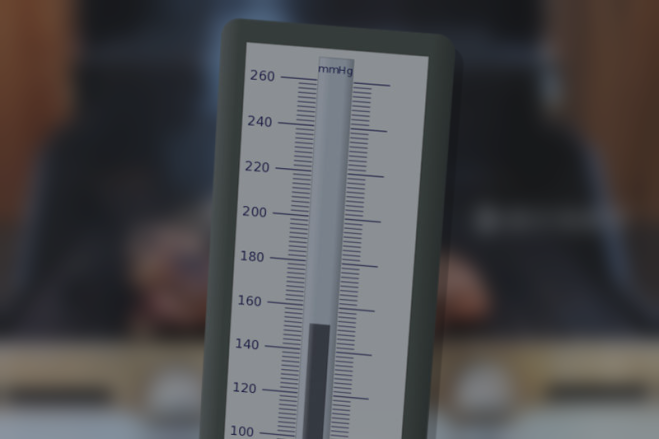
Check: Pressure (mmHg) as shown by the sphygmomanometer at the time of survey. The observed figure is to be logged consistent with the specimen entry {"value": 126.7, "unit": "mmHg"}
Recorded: {"value": 152, "unit": "mmHg"}
